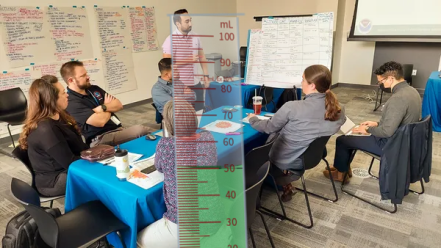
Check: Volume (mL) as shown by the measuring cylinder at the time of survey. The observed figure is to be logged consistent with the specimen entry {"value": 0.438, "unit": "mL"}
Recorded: {"value": 50, "unit": "mL"}
